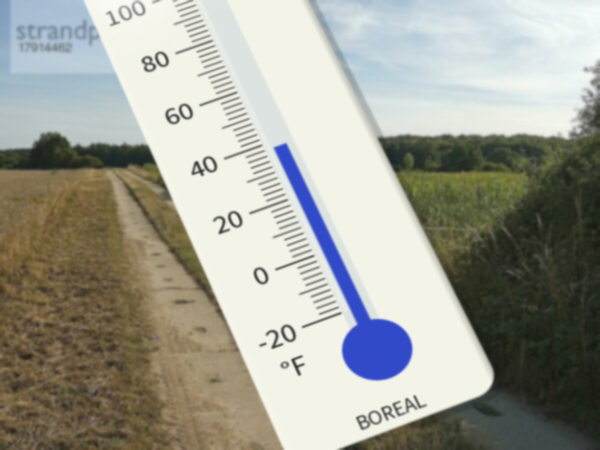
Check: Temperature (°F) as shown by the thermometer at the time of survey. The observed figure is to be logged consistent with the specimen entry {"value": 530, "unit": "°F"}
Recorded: {"value": 38, "unit": "°F"}
